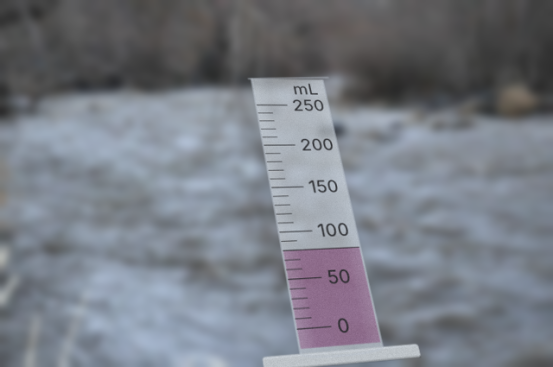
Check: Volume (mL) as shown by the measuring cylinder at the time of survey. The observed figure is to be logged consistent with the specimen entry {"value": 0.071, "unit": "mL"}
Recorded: {"value": 80, "unit": "mL"}
